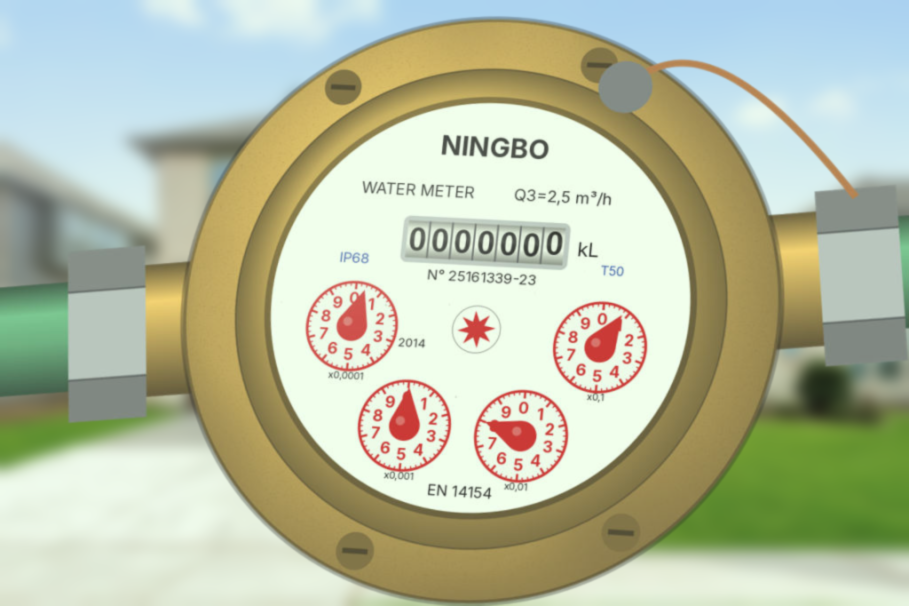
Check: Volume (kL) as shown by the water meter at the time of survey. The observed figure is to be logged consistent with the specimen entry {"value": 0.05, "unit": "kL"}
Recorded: {"value": 0.0800, "unit": "kL"}
